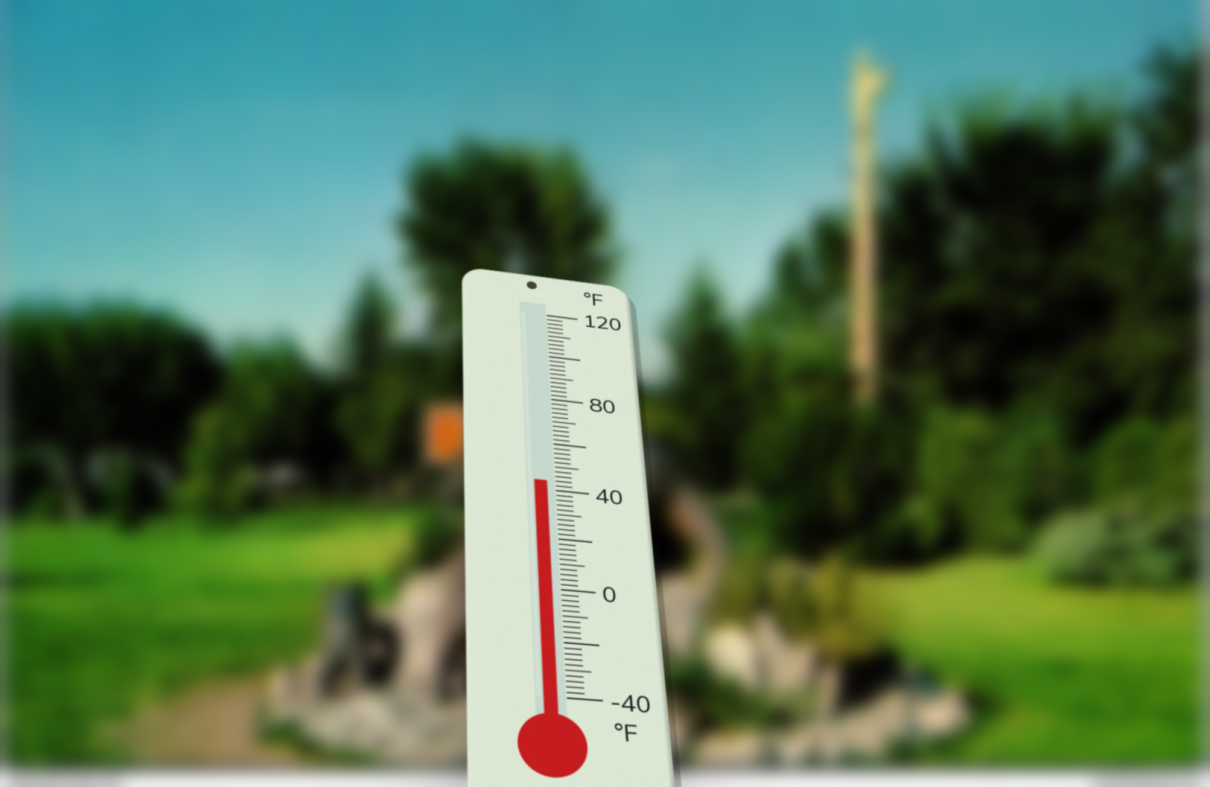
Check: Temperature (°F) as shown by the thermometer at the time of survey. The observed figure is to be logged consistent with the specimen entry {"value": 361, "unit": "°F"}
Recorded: {"value": 44, "unit": "°F"}
